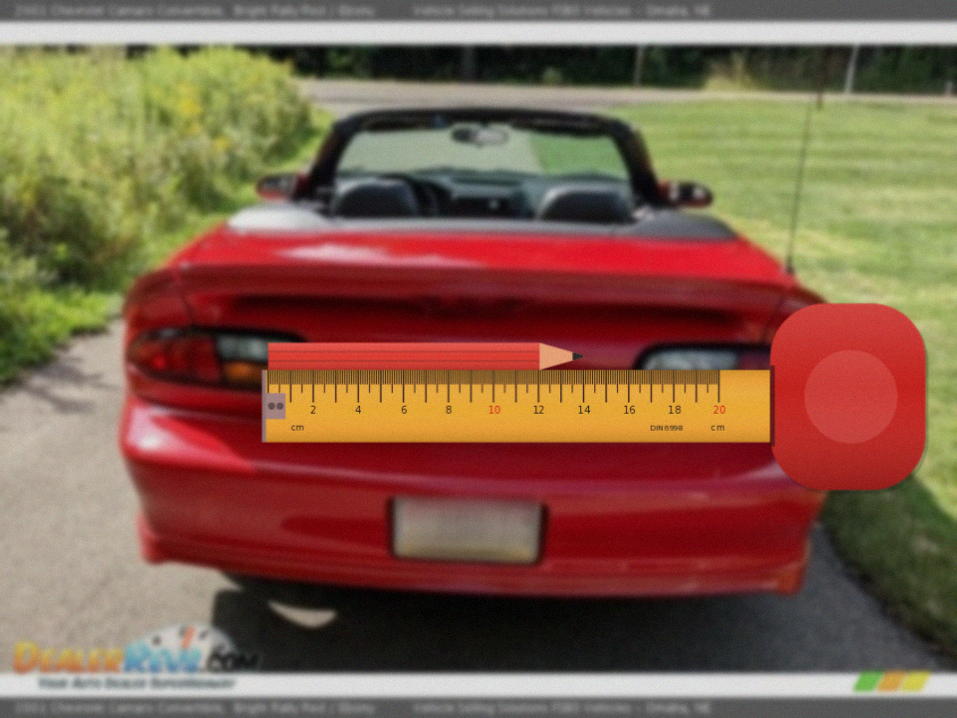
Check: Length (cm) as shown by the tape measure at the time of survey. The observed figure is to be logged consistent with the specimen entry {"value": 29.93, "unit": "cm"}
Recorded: {"value": 14, "unit": "cm"}
